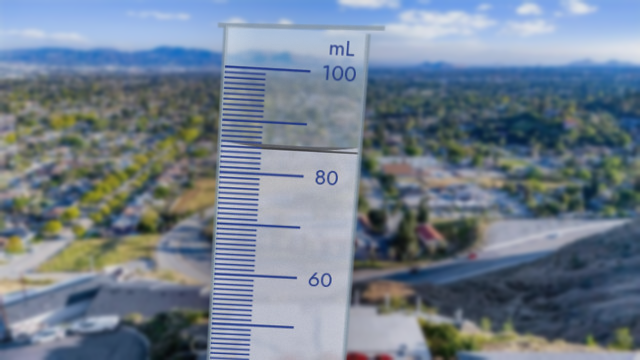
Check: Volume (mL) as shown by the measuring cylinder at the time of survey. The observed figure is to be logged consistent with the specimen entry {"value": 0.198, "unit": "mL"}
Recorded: {"value": 85, "unit": "mL"}
